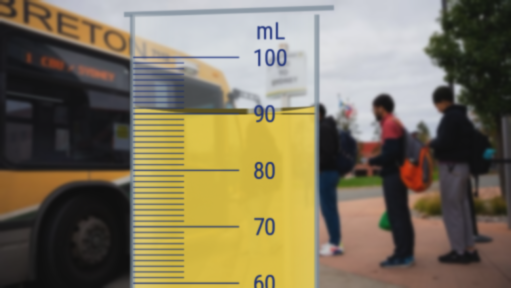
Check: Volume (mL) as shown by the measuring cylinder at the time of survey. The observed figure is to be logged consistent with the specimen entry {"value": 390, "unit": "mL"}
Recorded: {"value": 90, "unit": "mL"}
